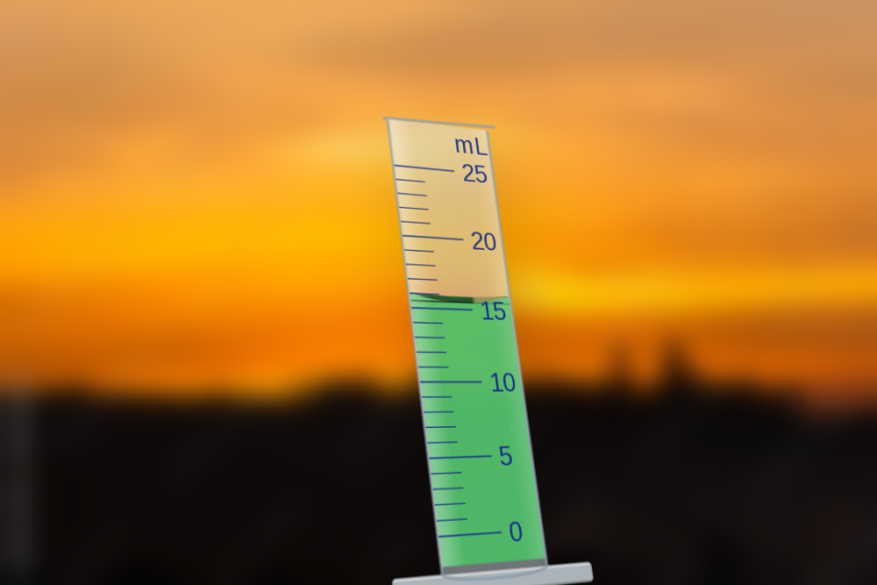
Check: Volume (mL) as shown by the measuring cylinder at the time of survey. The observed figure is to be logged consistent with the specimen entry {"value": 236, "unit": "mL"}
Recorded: {"value": 15.5, "unit": "mL"}
